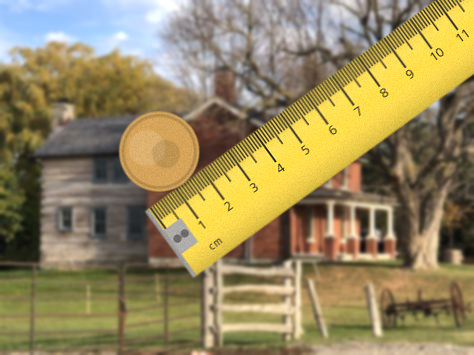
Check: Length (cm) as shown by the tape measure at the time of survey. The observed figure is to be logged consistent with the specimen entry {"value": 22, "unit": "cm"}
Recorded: {"value": 2.5, "unit": "cm"}
